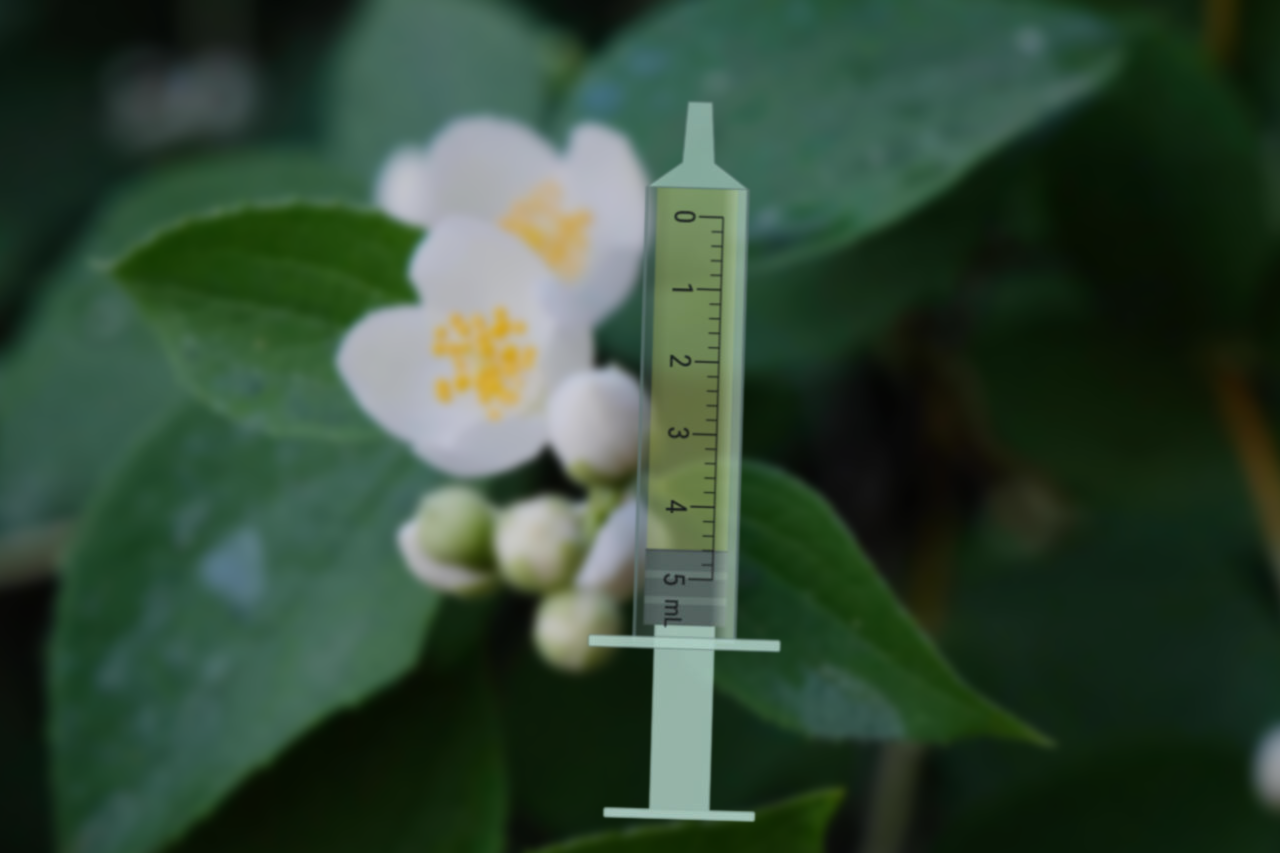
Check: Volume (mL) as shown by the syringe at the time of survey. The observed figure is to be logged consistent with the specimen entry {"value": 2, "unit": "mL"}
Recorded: {"value": 4.6, "unit": "mL"}
